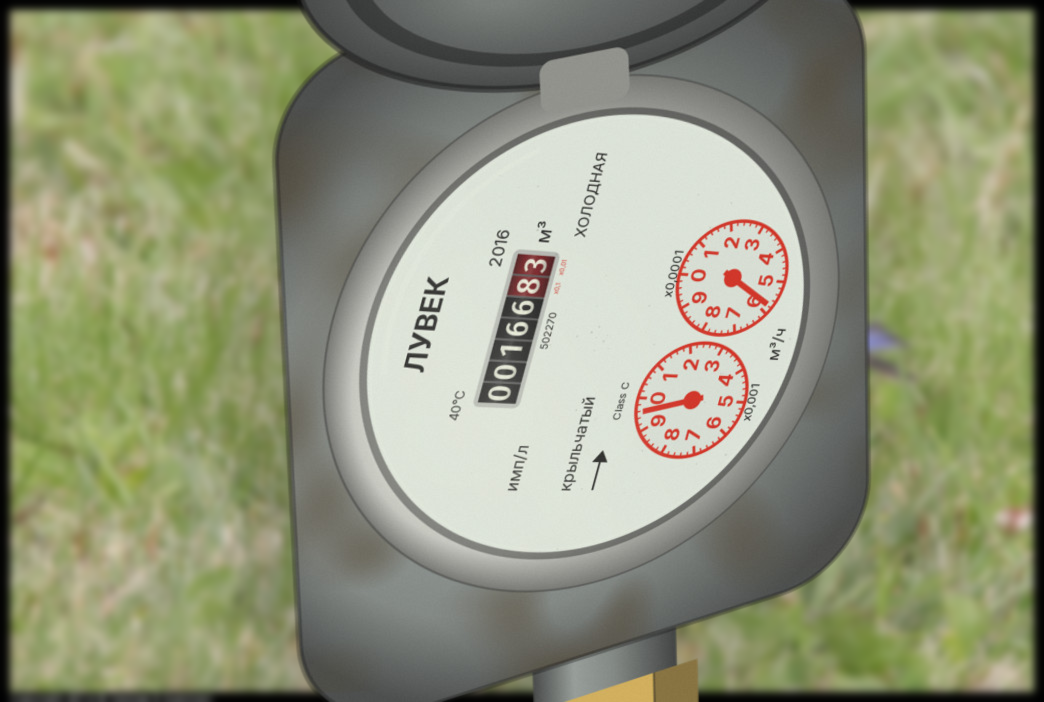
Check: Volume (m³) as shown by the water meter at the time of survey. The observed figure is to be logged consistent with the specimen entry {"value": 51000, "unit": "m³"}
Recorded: {"value": 166.8295, "unit": "m³"}
